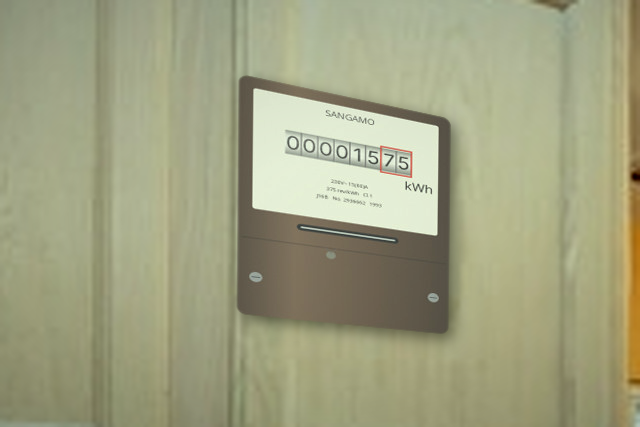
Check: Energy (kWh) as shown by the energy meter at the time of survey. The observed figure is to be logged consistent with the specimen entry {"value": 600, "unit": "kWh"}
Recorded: {"value": 15.75, "unit": "kWh"}
